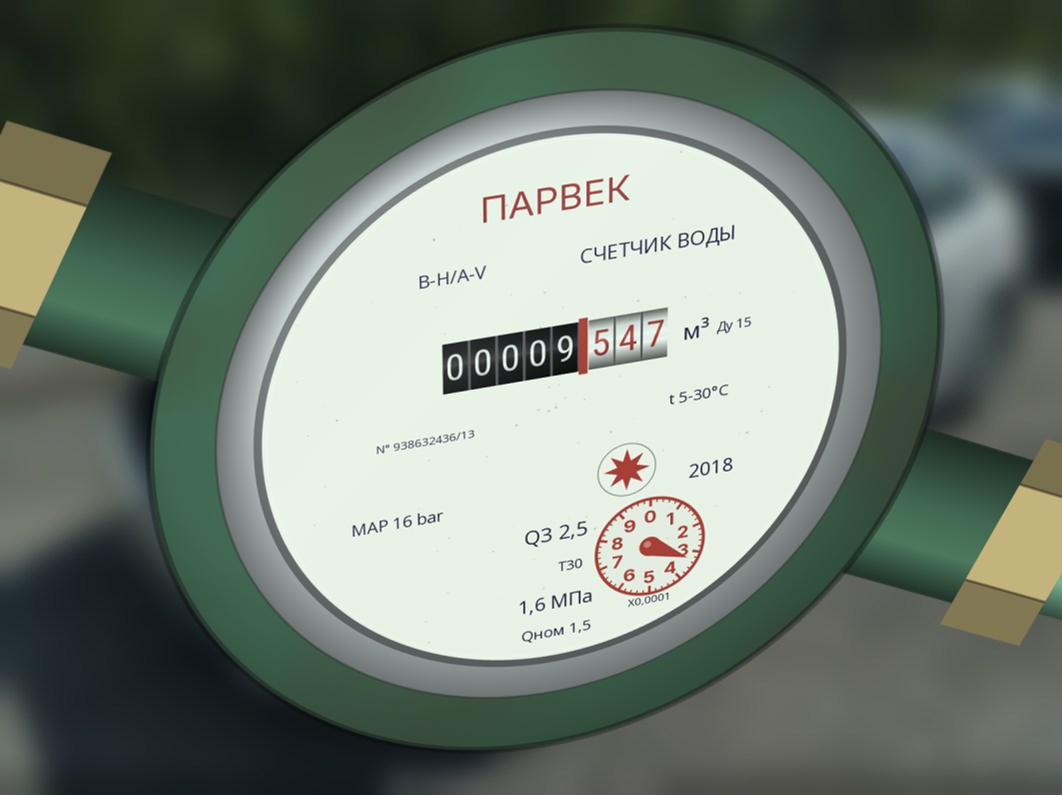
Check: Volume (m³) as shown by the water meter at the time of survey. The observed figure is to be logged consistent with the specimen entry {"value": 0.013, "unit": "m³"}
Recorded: {"value": 9.5473, "unit": "m³"}
